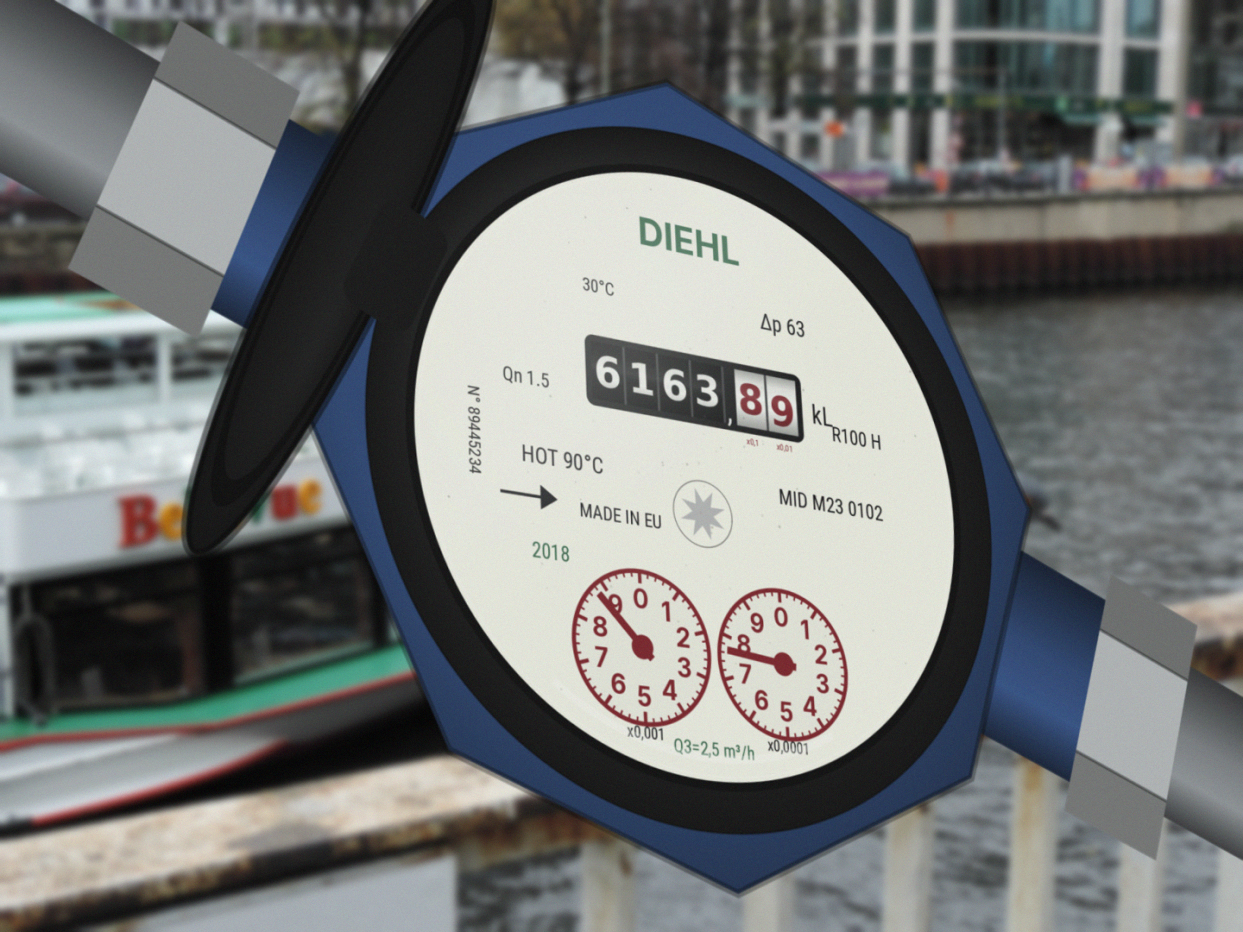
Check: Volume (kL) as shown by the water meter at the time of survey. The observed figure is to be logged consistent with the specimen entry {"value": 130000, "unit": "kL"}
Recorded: {"value": 6163.8887, "unit": "kL"}
